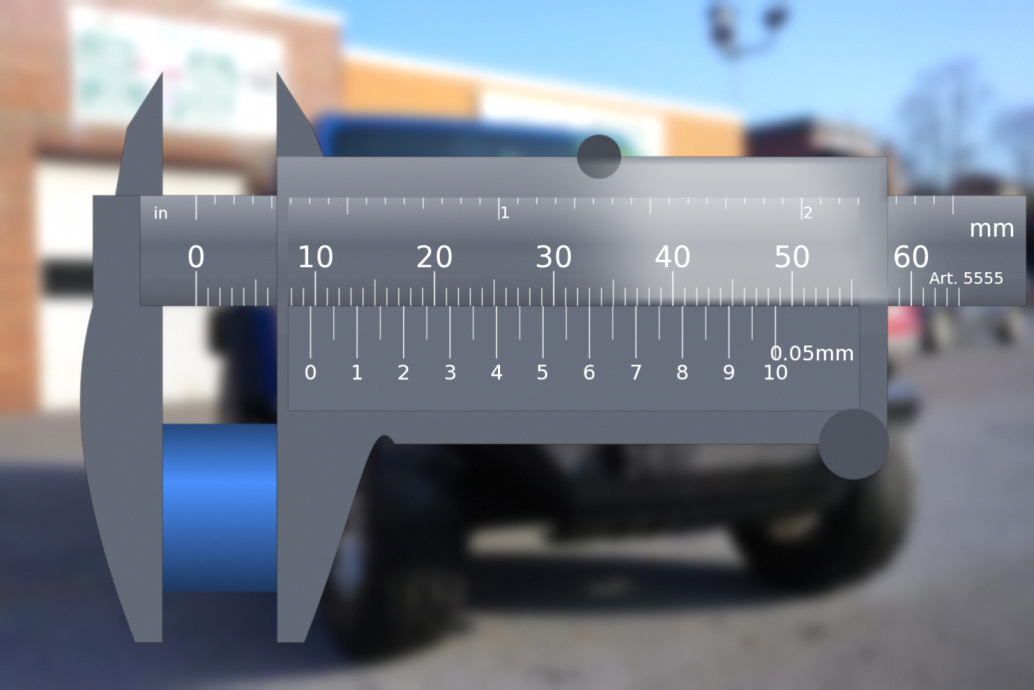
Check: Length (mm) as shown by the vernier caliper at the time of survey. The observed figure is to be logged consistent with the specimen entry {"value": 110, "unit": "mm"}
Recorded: {"value": 9.6, "unit": "mm"}
